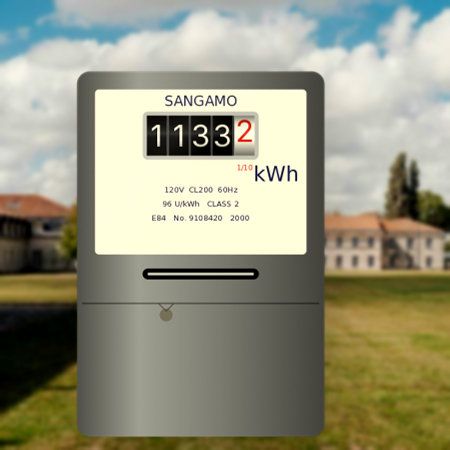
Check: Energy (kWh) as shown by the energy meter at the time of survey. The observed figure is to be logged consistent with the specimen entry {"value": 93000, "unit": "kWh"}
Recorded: {"value": 1133.2, "unit": "kWh"}
